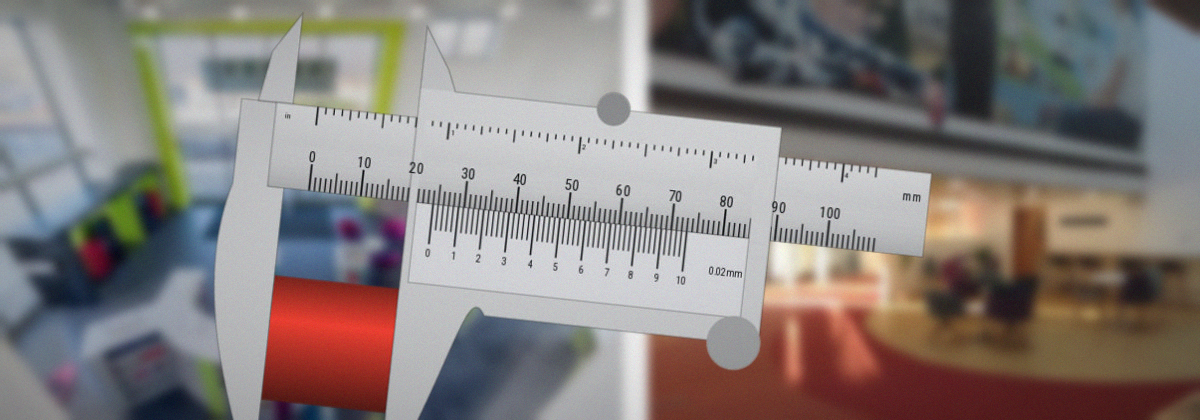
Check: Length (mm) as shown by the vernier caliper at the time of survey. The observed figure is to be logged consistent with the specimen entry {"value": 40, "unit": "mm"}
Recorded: {"value": 24.0, "unit": "mm"}
